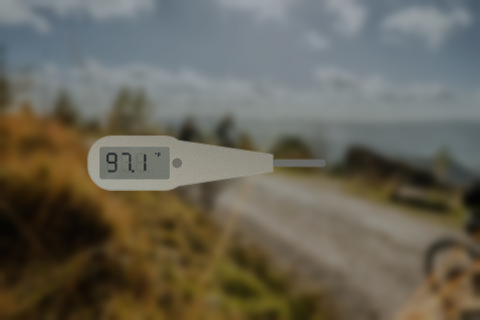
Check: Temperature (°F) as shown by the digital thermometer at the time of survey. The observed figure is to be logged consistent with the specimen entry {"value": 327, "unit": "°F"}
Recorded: {"value": 97.1, "unit": "°F"}
